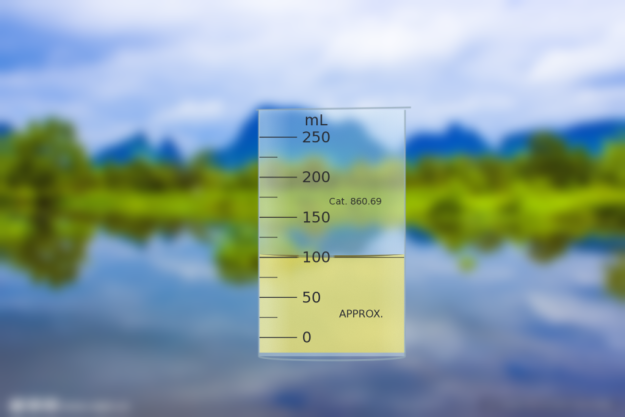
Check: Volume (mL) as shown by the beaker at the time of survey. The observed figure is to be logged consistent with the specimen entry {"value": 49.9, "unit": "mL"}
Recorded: {"value": 100, "unit": "mL"}
